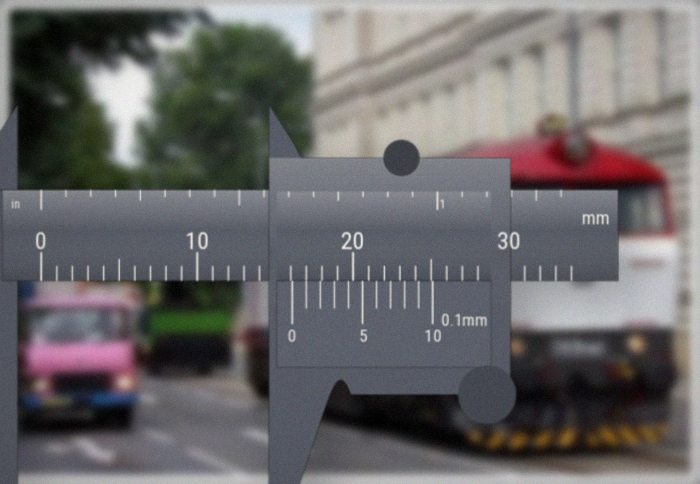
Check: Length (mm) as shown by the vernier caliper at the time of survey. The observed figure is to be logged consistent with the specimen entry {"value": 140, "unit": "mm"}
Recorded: {"value": 16.1, "unit": "mm"}
